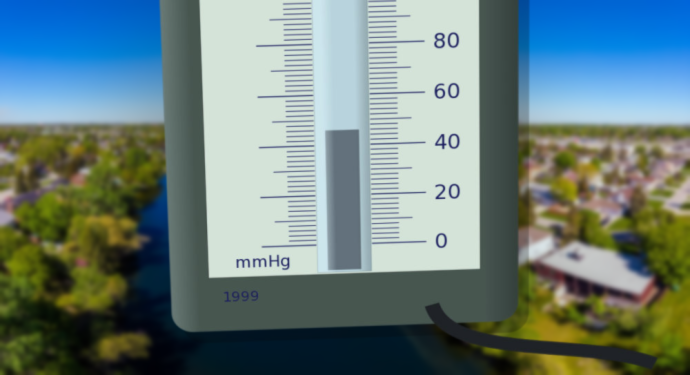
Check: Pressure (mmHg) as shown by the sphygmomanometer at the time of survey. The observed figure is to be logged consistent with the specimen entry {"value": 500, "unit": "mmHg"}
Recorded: {"value": 46, "unit": "mmHg"}
